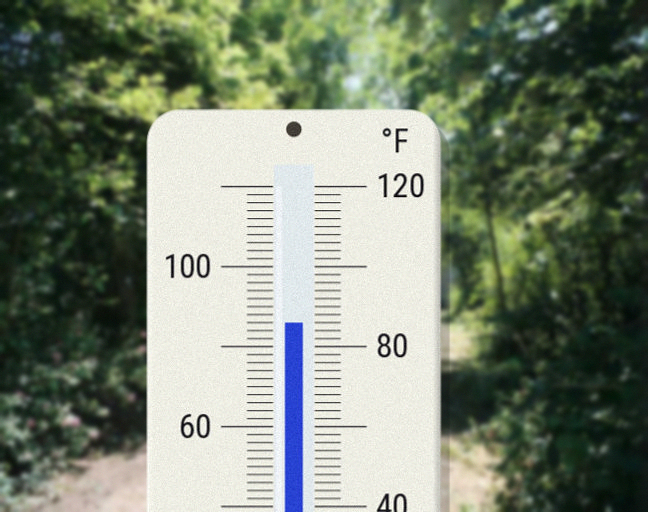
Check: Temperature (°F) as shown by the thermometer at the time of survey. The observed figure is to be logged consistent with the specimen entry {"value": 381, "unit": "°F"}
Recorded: {"value": 86, "unit": "°F"}
